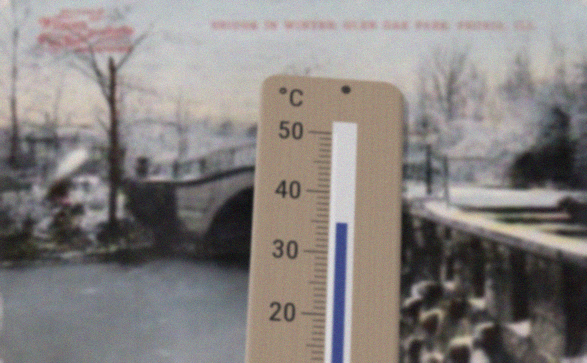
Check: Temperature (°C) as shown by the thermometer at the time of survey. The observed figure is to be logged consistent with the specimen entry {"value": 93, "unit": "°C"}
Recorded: {"value": 35, "unit": "°C"}
